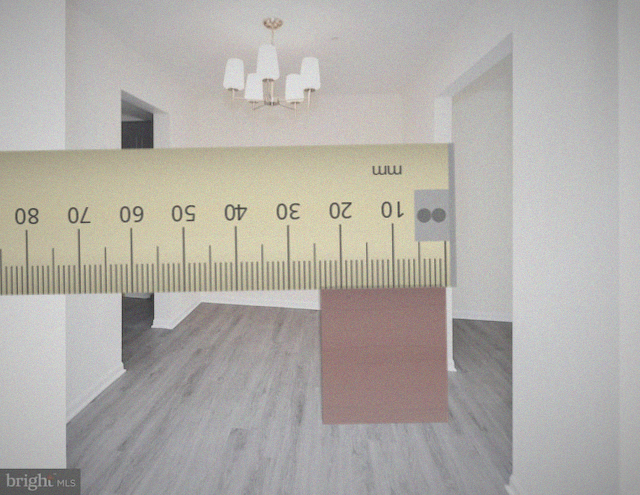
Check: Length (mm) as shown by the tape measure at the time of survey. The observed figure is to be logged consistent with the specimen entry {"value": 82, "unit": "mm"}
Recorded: {"value": 24, "unit": "mm"}
